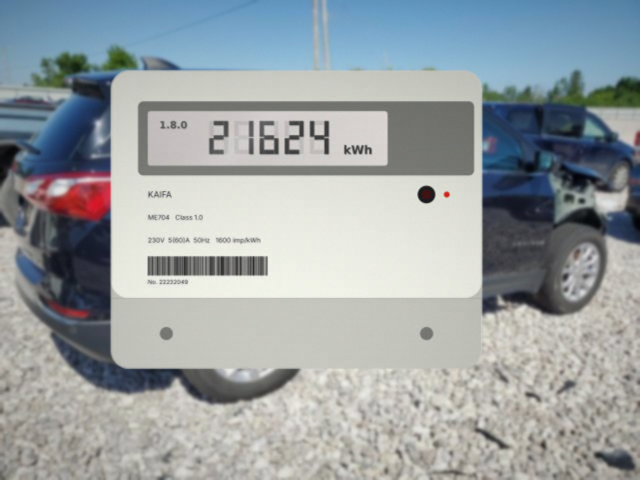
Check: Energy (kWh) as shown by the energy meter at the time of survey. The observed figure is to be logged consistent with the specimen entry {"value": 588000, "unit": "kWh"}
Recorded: {"value": 21624, "unit": "kWh"}
